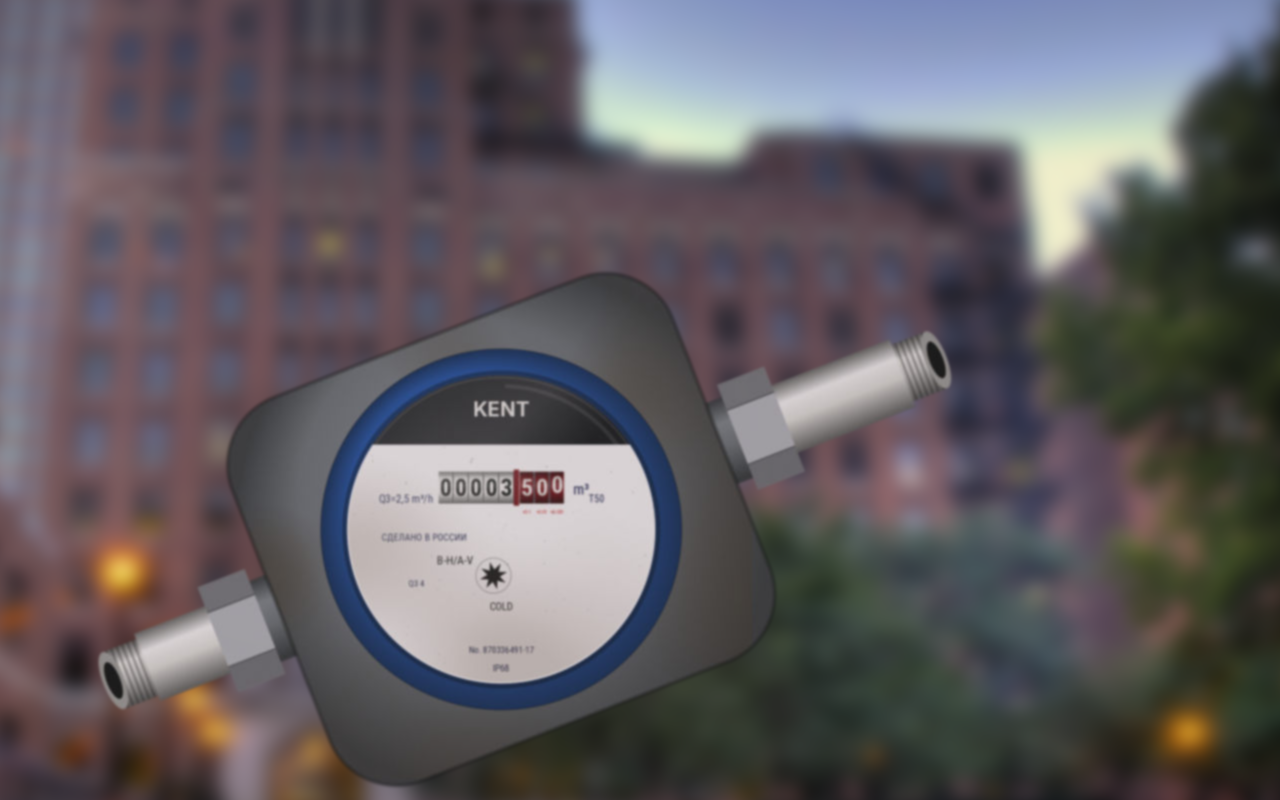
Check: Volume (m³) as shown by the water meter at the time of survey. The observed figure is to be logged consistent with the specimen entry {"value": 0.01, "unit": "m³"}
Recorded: {"value": 3.500, "unit": "m³"}
